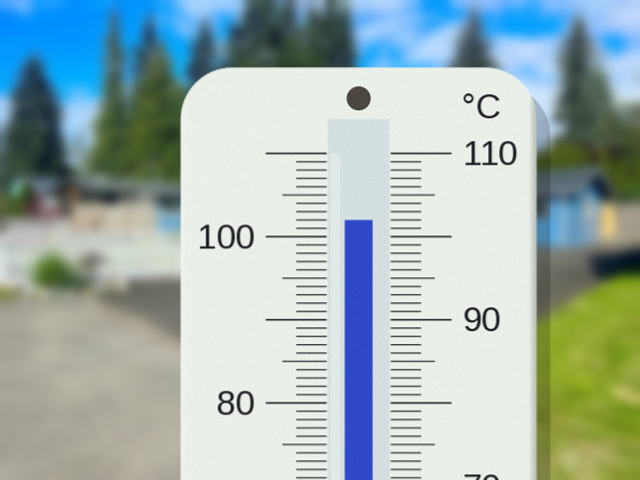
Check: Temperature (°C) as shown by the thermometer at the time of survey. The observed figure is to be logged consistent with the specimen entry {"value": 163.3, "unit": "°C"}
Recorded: {"value": 102, "unit": "°C"}
